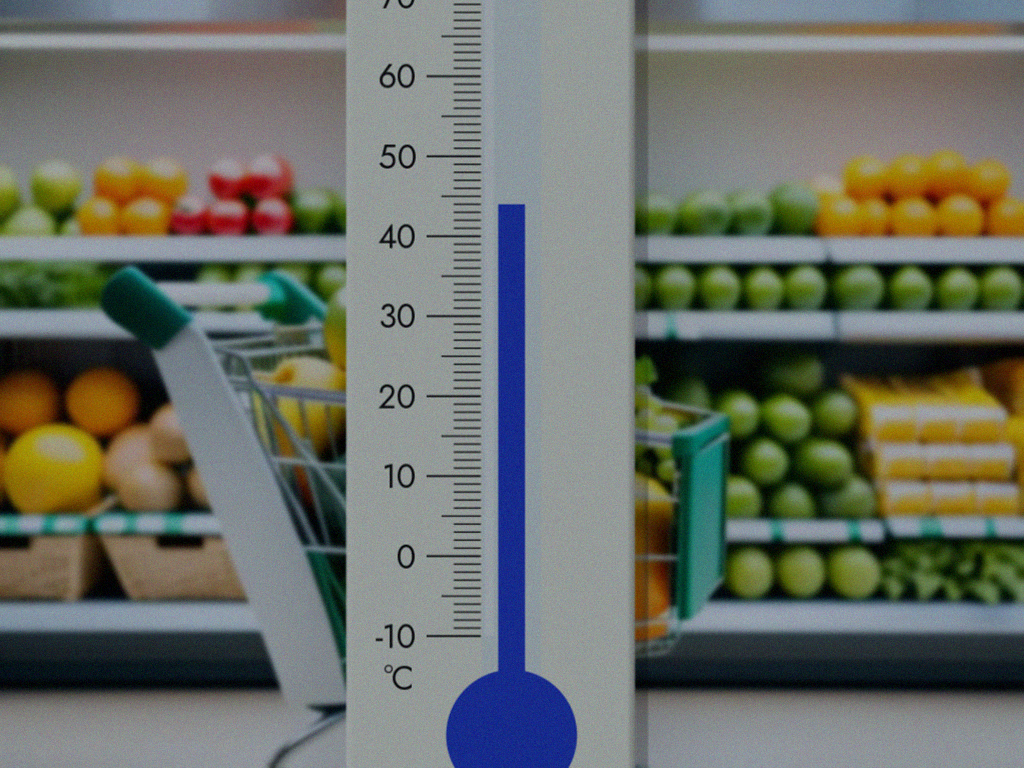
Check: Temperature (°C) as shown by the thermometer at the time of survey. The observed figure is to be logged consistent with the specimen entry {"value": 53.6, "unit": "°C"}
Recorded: {"value": 44, "unit": "°C"}
